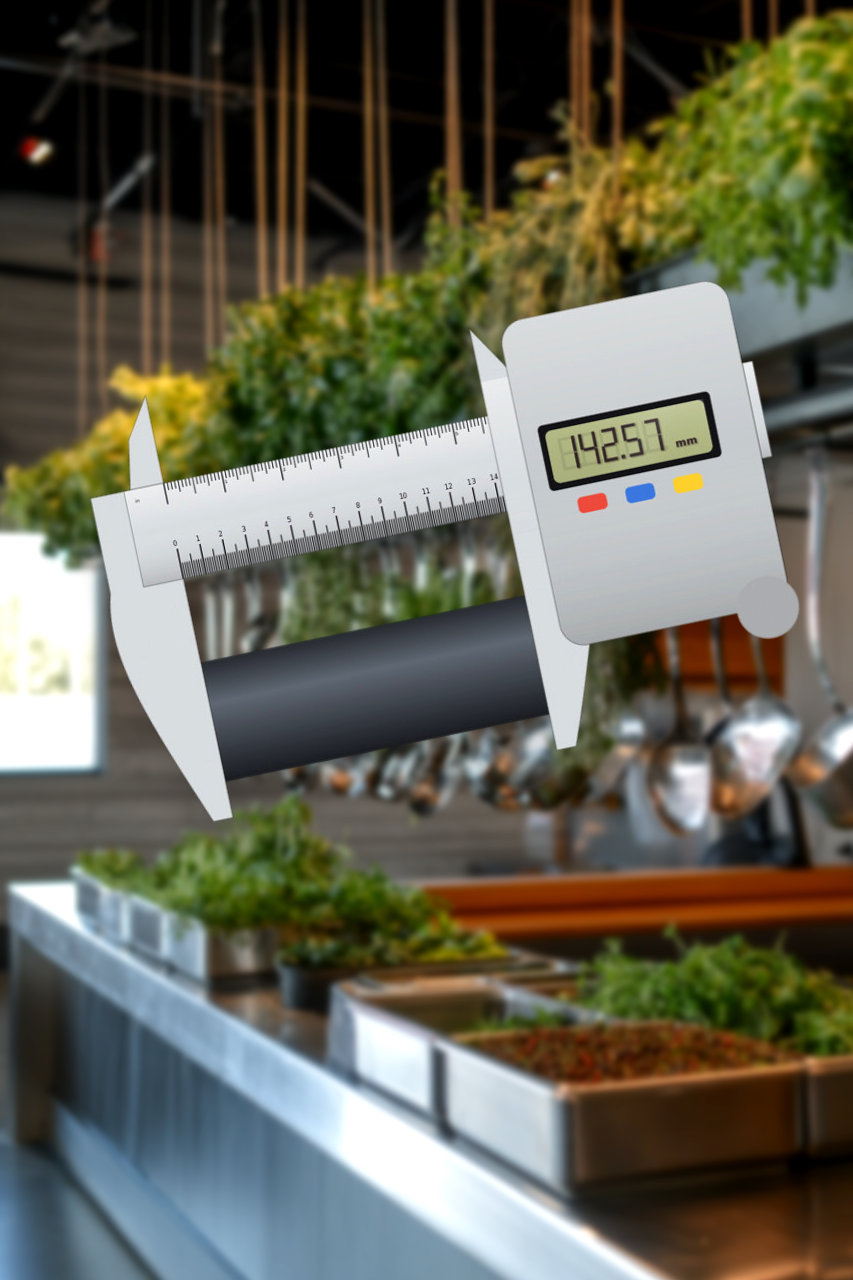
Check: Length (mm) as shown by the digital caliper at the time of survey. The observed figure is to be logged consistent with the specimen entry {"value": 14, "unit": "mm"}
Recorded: {"value": 142.57, "unit": "mm"}
